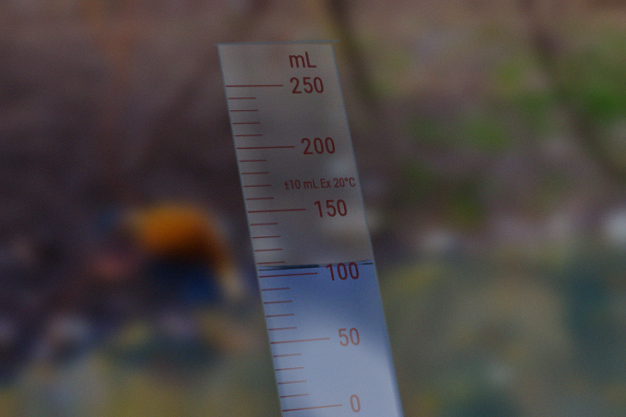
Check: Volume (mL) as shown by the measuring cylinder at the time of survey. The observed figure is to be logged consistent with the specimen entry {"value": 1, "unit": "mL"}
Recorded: {"value": 105, "unit": "mL"}
